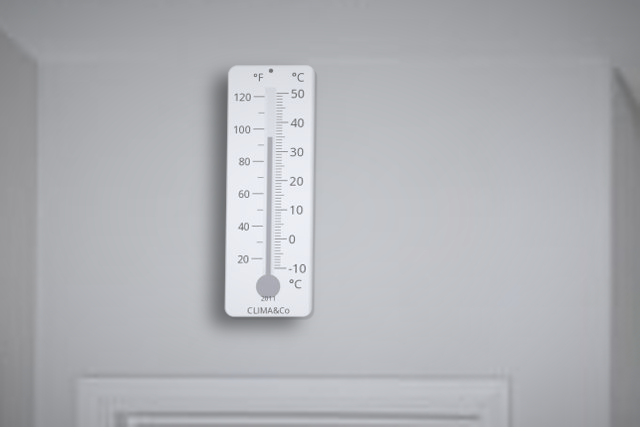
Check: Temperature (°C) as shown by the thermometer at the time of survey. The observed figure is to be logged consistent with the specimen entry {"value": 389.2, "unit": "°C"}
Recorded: {"value": 35, "unit": "°C"}
